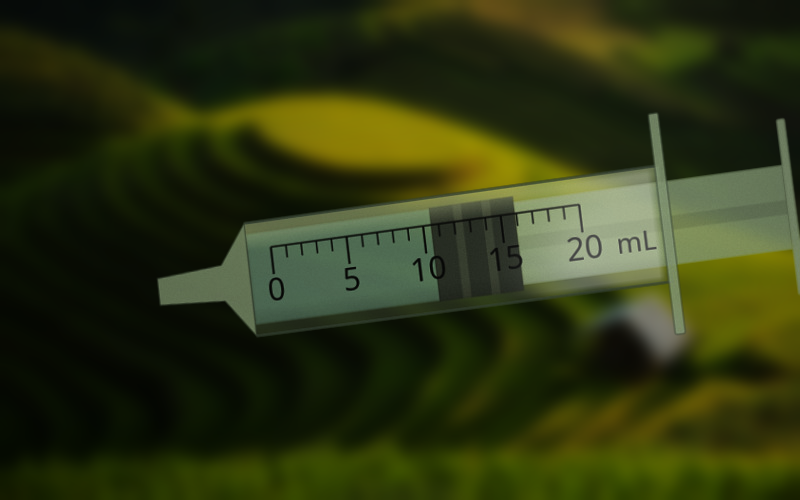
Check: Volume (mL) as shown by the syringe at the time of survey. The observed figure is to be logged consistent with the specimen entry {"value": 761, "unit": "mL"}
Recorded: {"value": 10.5, "unit": "mL"}
